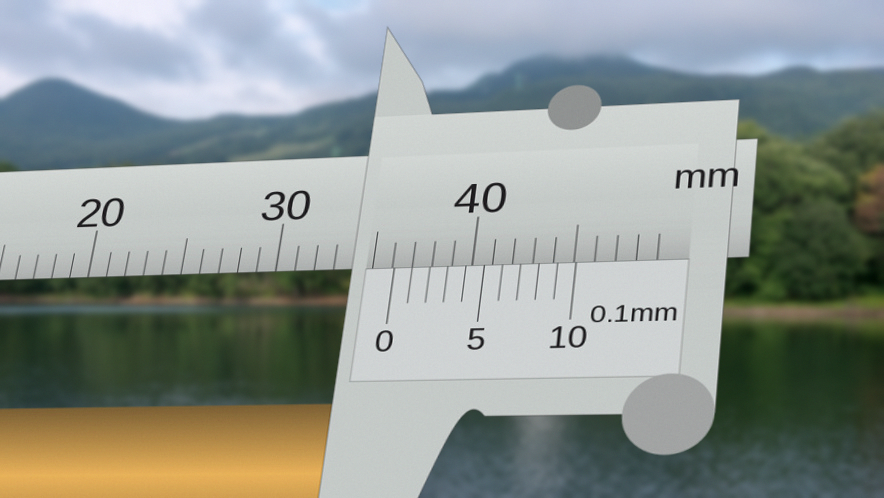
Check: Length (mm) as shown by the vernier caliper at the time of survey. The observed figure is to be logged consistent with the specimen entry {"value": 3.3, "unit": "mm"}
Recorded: {"value": 36.1, "unit": "mm"}
